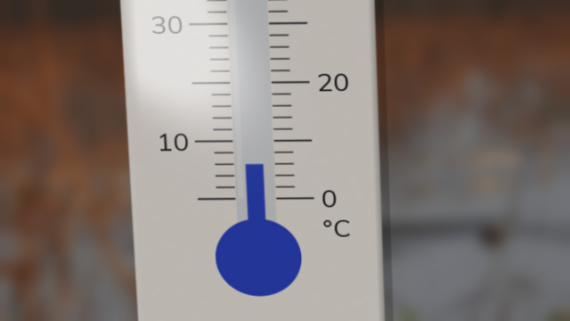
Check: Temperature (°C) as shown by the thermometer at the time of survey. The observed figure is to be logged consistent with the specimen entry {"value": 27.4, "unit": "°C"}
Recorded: {"value": 6, "unit": "°C"}
